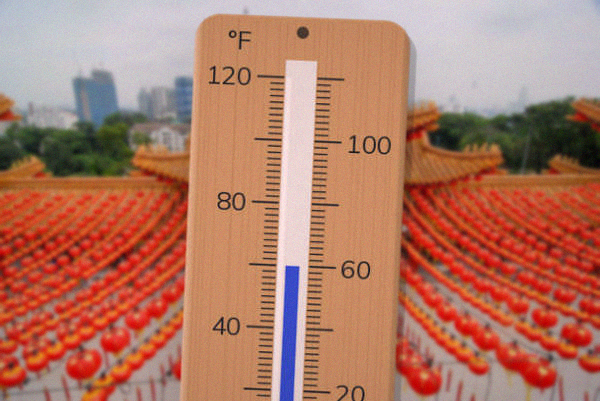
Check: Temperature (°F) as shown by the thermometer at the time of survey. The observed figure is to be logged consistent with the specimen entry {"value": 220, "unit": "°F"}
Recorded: {"value": 60, "unit": "°F"}
